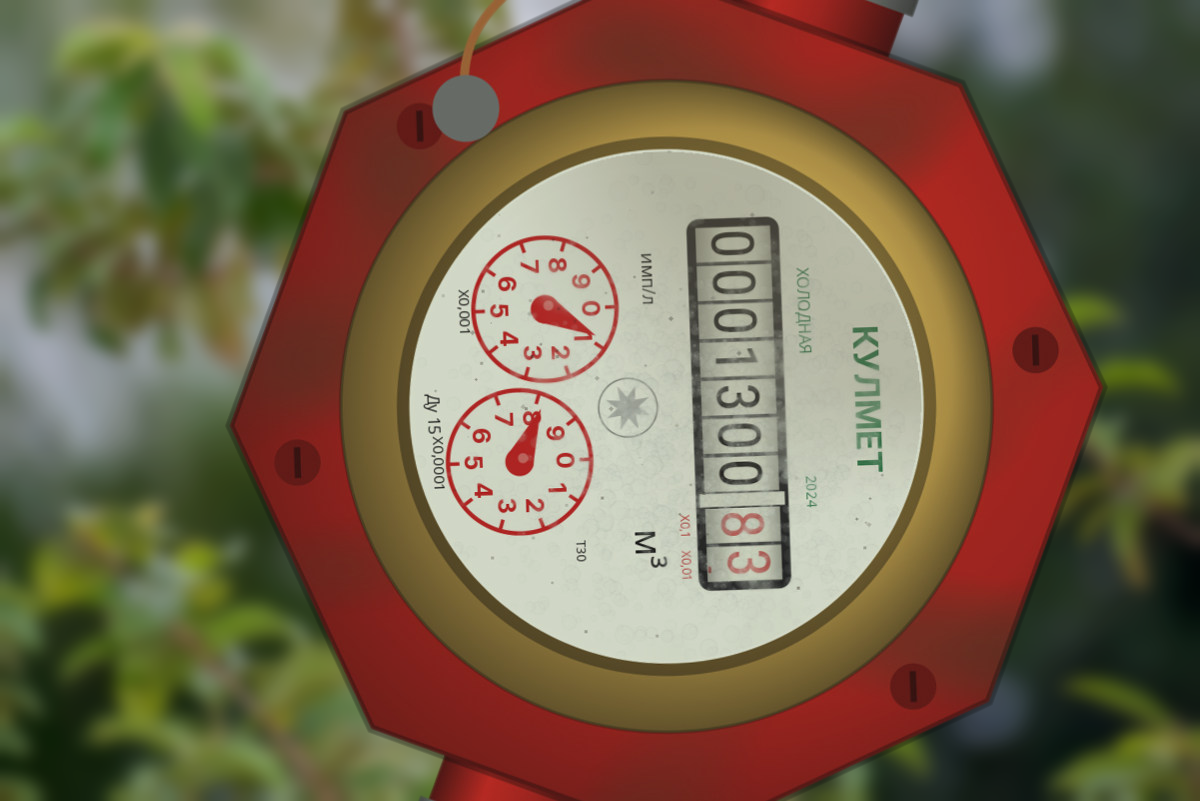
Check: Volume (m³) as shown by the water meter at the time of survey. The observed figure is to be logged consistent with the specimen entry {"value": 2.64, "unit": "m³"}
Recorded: {"value": 1300.8308, "unit": "m³"}
